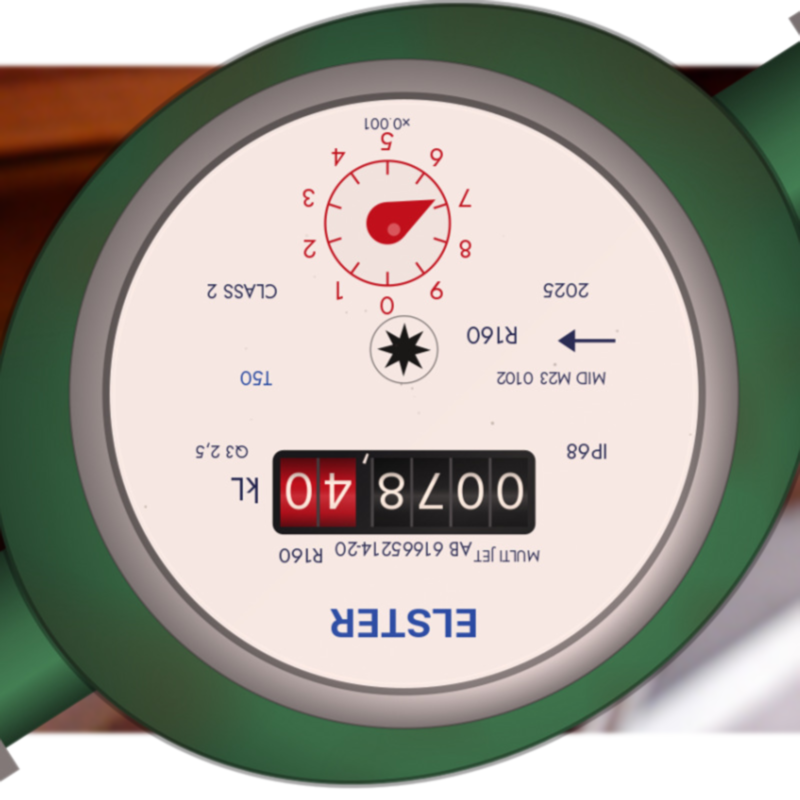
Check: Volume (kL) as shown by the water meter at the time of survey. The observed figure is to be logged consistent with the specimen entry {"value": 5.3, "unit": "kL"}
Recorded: {"value": 78.406, "unit": "kL"}
